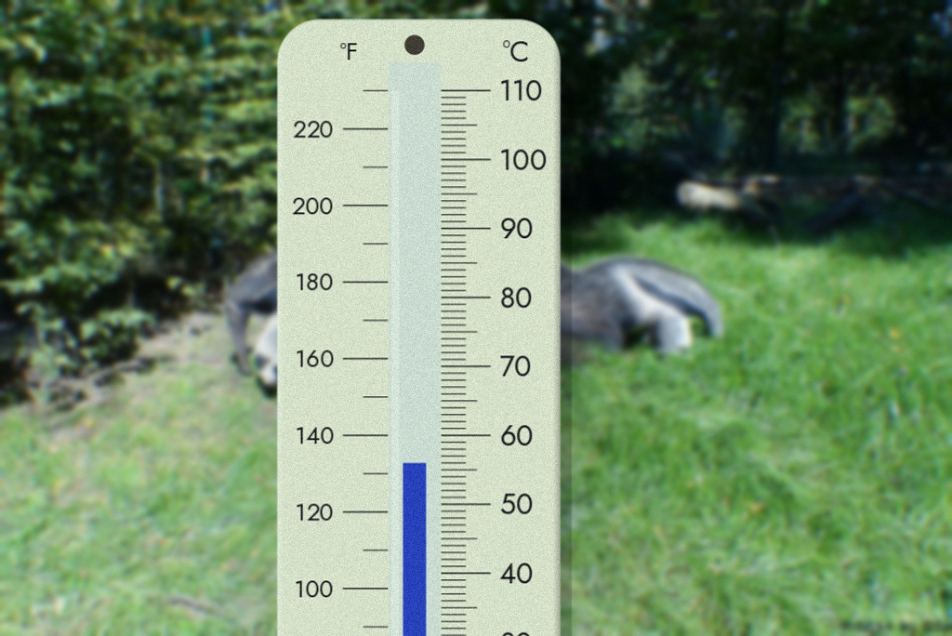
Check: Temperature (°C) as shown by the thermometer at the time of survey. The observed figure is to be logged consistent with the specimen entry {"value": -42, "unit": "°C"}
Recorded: {"value": 56, "unit": "°C"}
